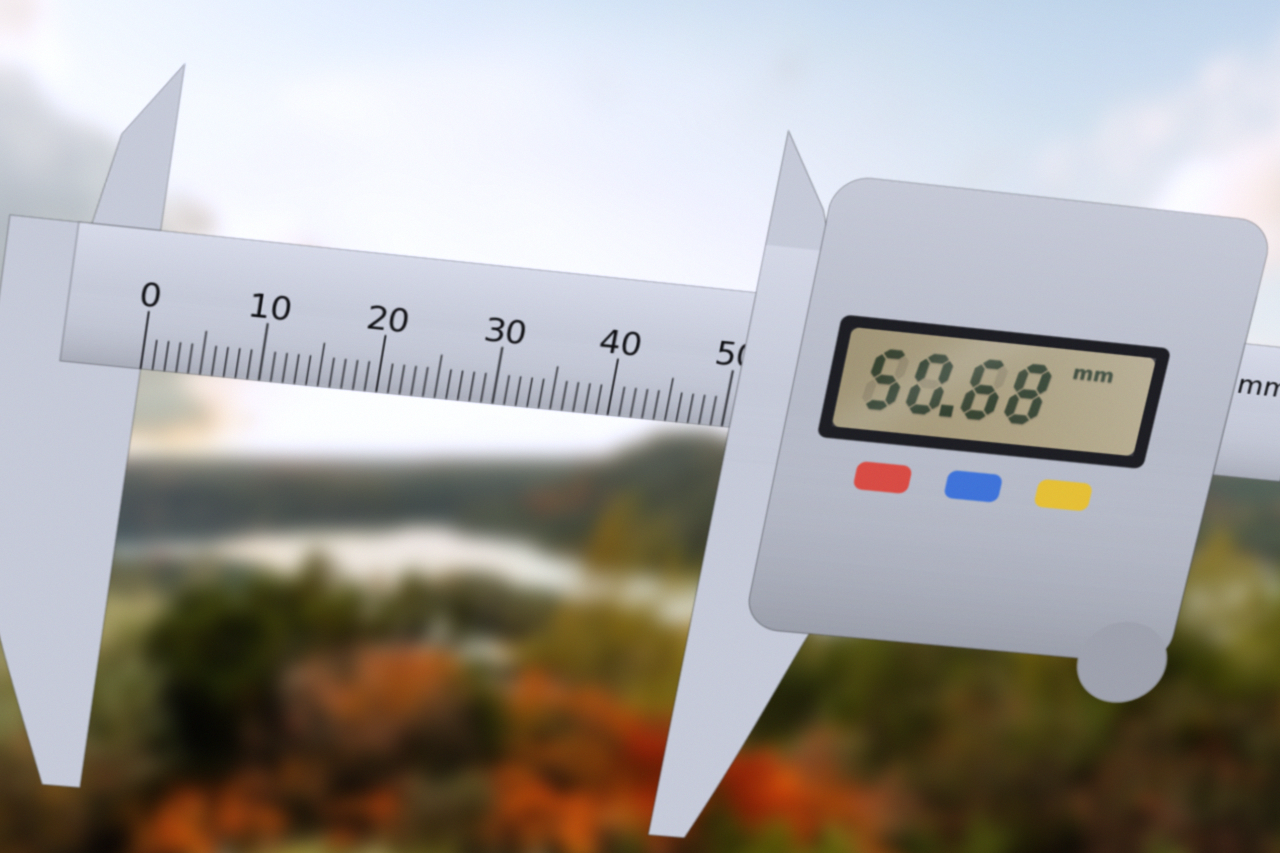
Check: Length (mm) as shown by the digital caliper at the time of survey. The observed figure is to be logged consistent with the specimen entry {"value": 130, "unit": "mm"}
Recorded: {"value": 50.68, "unit": "mm"}
